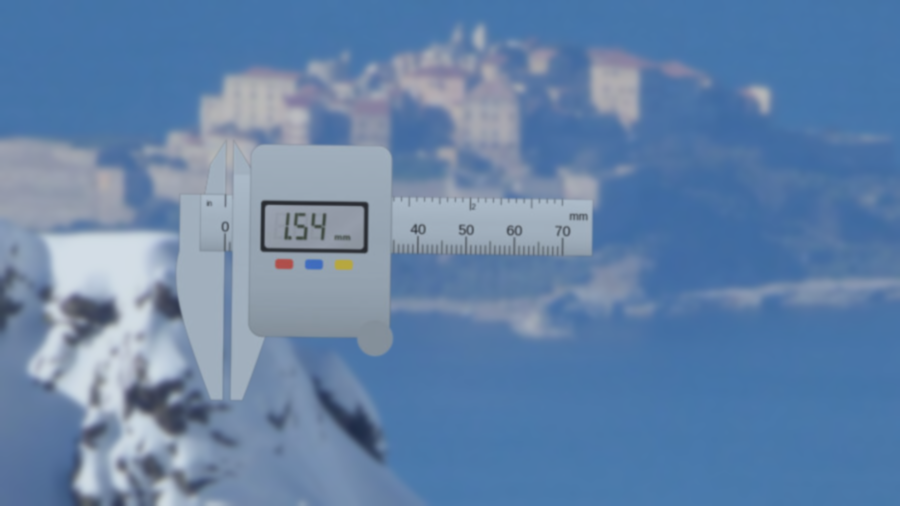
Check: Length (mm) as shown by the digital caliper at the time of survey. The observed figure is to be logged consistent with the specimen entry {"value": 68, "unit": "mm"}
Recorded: {"value": 1.54, "unit": "mm"}
